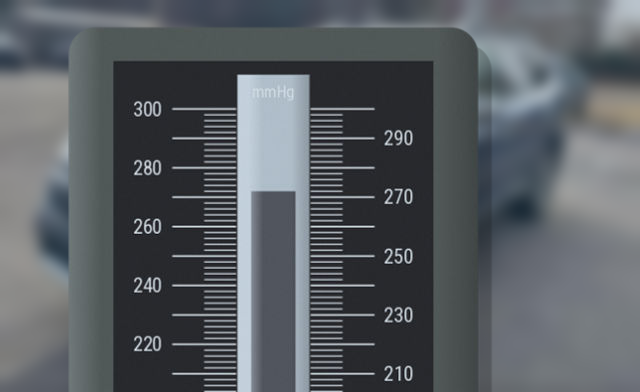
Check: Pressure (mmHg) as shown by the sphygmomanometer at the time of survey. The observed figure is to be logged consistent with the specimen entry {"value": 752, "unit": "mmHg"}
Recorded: {"value": 272, "unit": "mmHg"}
